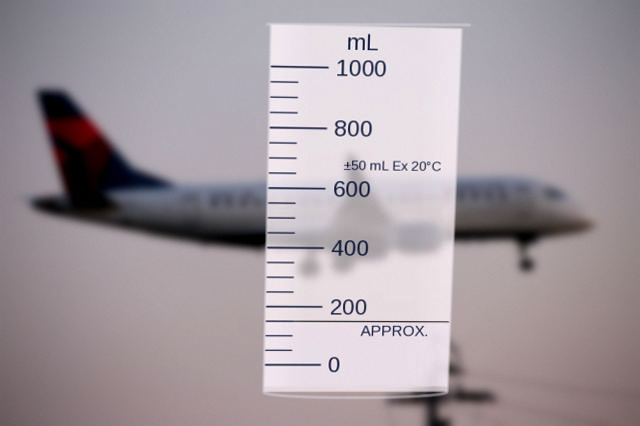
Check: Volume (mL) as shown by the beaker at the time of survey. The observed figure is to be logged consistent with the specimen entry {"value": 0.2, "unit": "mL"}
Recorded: {"value": 150, "unit": "mL"}
